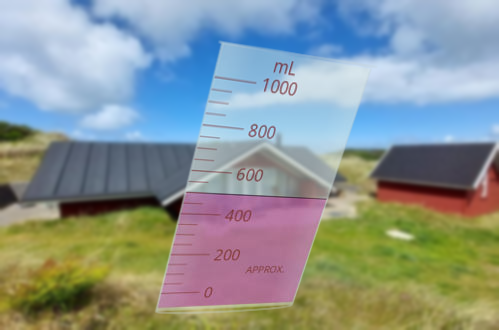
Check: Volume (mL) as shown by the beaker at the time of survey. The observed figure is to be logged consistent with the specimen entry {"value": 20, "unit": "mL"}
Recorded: {"value": 500, "unit": "mL"}
